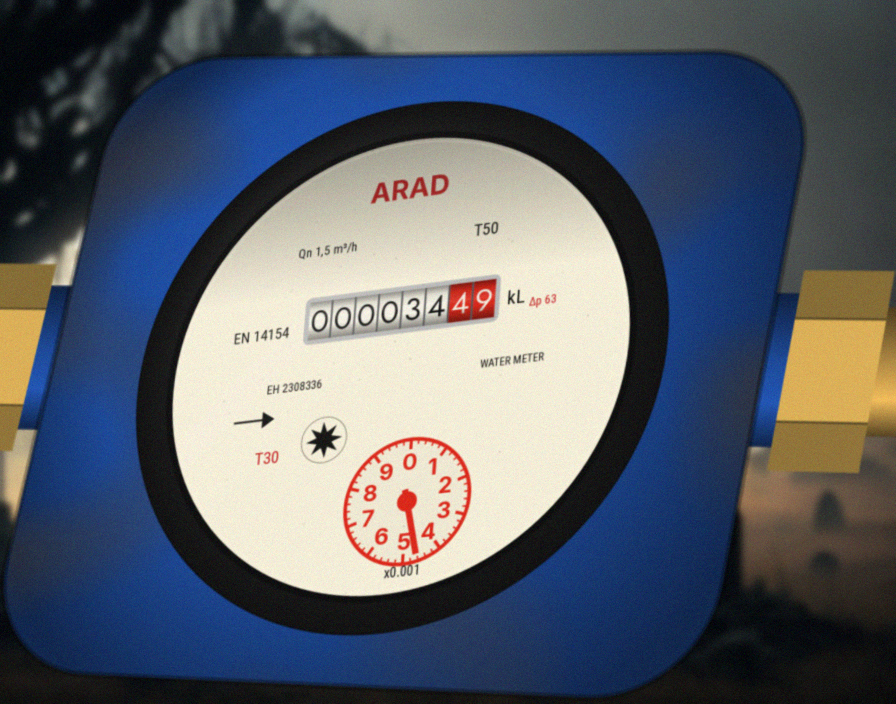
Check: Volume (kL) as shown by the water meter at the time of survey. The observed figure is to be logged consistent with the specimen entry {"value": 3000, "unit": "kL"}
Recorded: {"value": 34.494, "unit": "kL"}
